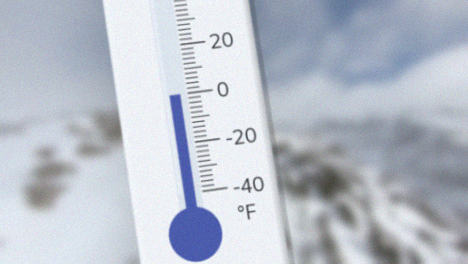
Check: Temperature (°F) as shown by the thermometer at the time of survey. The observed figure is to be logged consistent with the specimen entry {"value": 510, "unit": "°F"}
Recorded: {"value": 0, "unit": "°F"}
